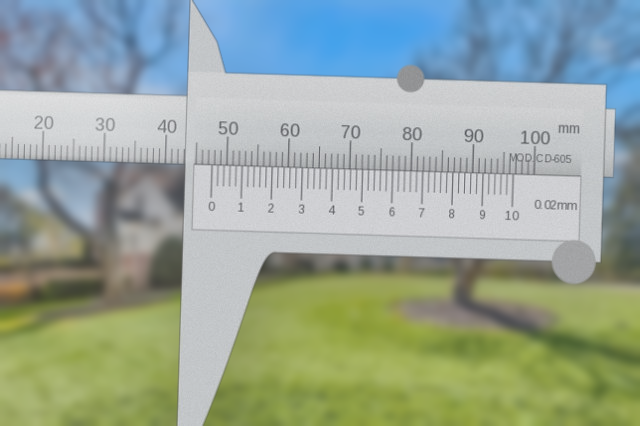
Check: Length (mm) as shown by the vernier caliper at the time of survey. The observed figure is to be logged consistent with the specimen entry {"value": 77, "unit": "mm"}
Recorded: {"value": 47.6, "unit": "mm"}
